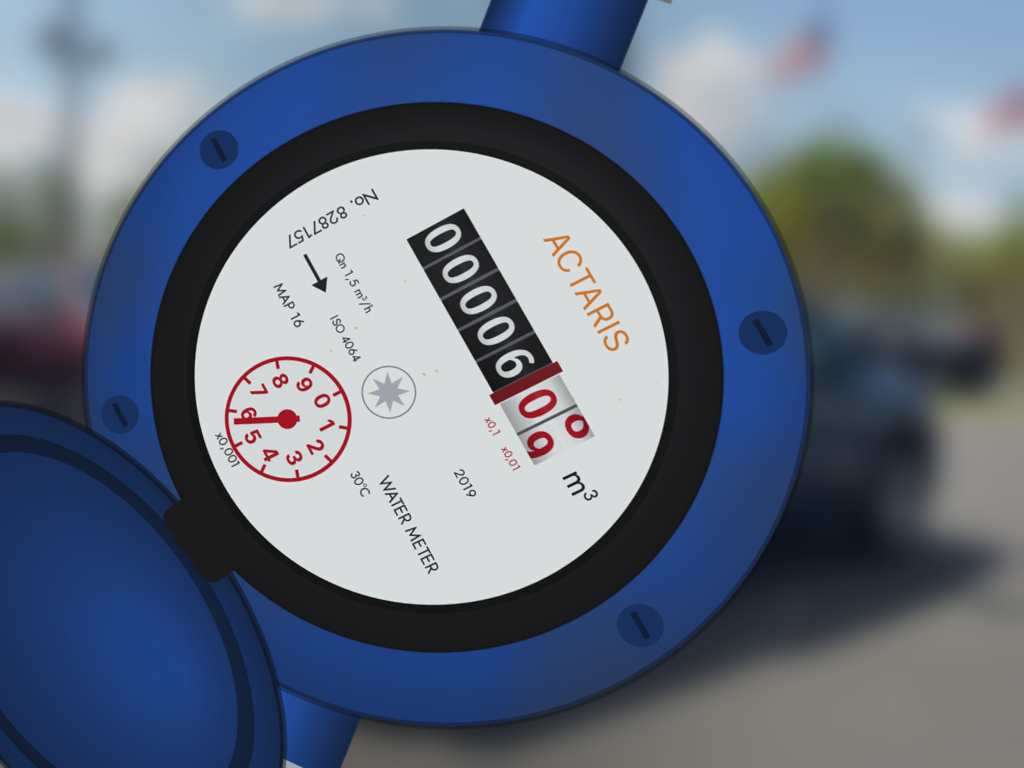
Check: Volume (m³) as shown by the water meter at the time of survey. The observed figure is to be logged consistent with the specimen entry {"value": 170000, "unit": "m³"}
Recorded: {"value": 6.085, "unit": "m³"}
